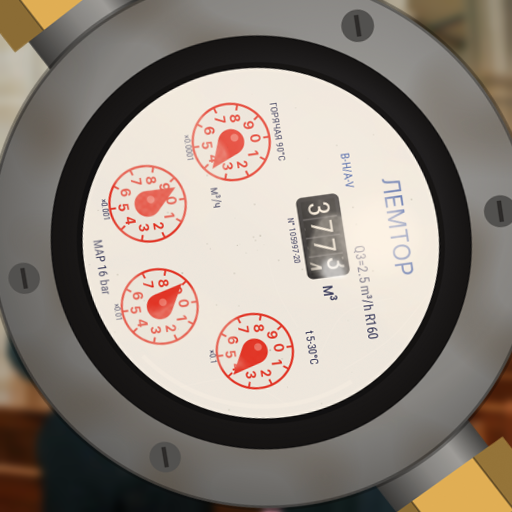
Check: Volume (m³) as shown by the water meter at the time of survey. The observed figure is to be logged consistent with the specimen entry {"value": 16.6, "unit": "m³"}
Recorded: {"value": 3773.3893, "unit": "m³"}
